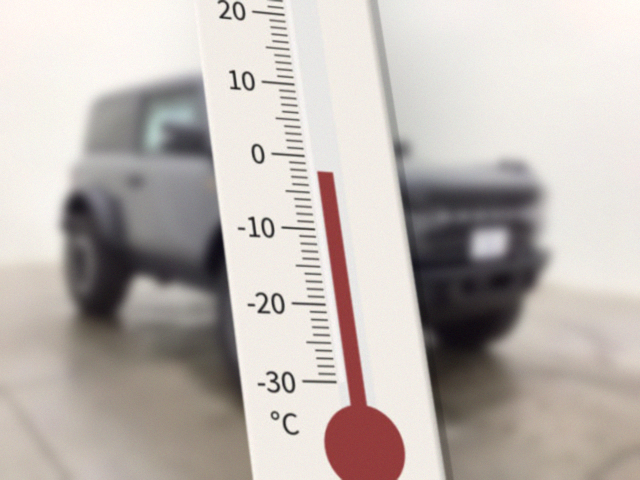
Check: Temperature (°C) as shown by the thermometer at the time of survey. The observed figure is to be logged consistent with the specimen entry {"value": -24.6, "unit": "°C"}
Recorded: {"value": -2, "unit": "°C"}
